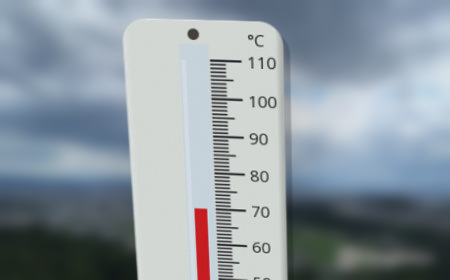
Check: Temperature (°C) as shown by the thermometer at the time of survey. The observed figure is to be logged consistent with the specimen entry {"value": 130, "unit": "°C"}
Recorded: {"value": 70, "unit": "°C"}
